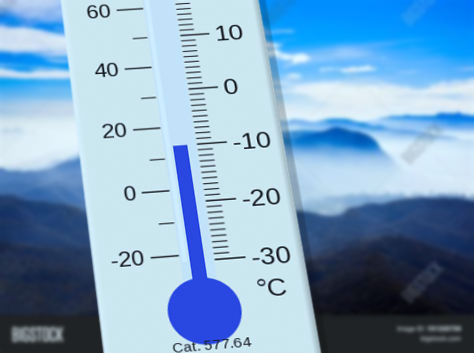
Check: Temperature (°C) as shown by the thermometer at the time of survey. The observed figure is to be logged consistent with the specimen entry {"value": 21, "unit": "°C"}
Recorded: {"value": -10, "unit": "°C"}
